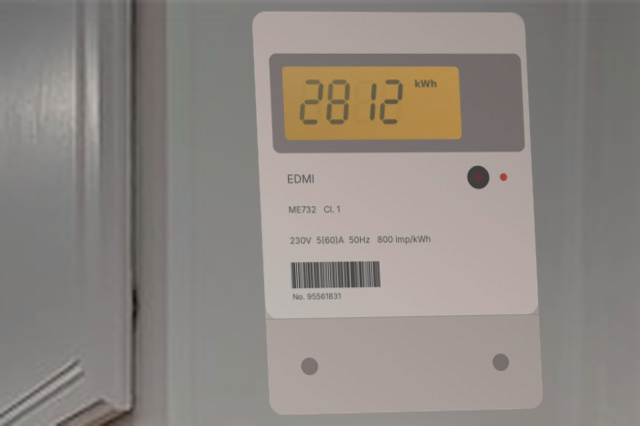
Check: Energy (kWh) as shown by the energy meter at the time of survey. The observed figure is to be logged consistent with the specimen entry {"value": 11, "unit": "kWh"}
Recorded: {"value": 2812, "unit": "kWh"}
